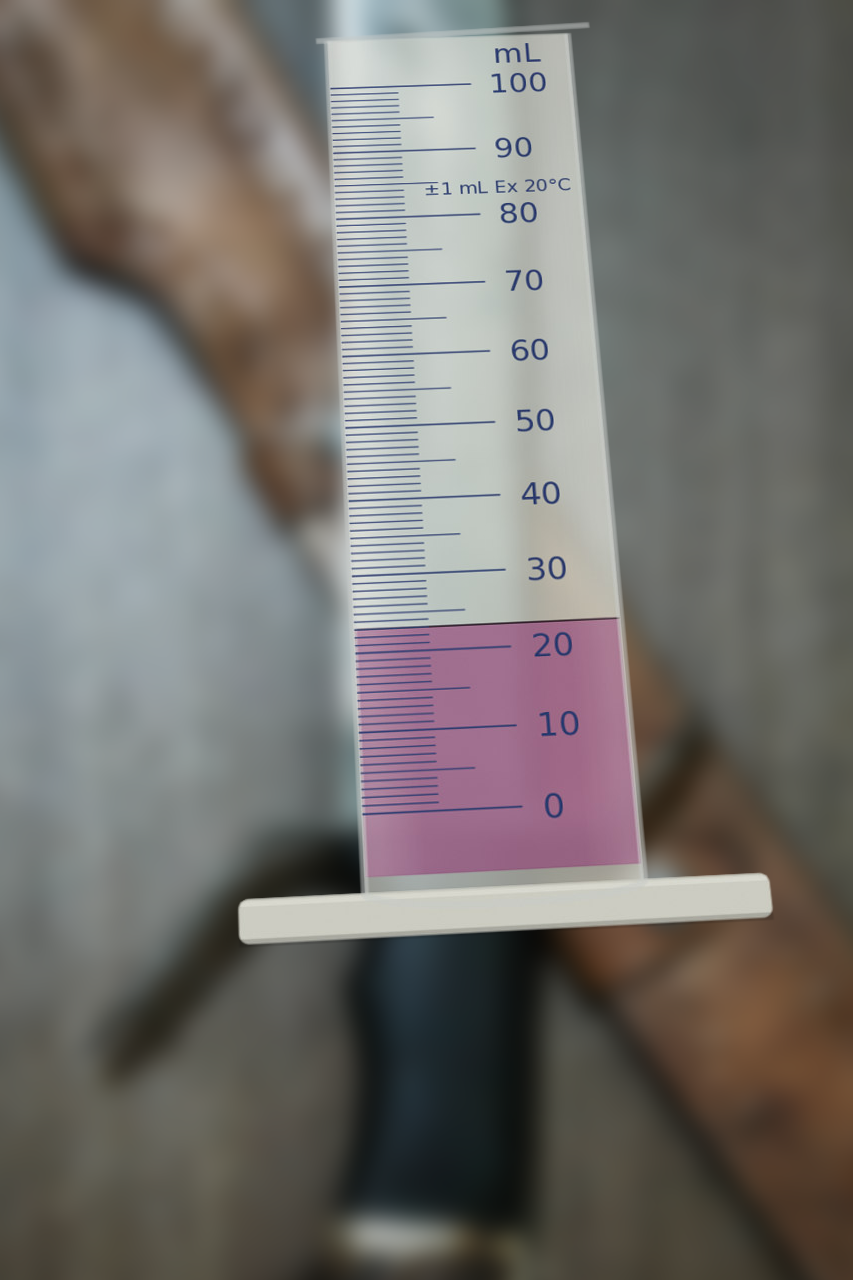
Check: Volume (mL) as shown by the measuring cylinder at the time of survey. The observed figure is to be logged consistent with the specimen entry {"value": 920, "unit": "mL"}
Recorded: {"value": 23, "unit": "mL"}
